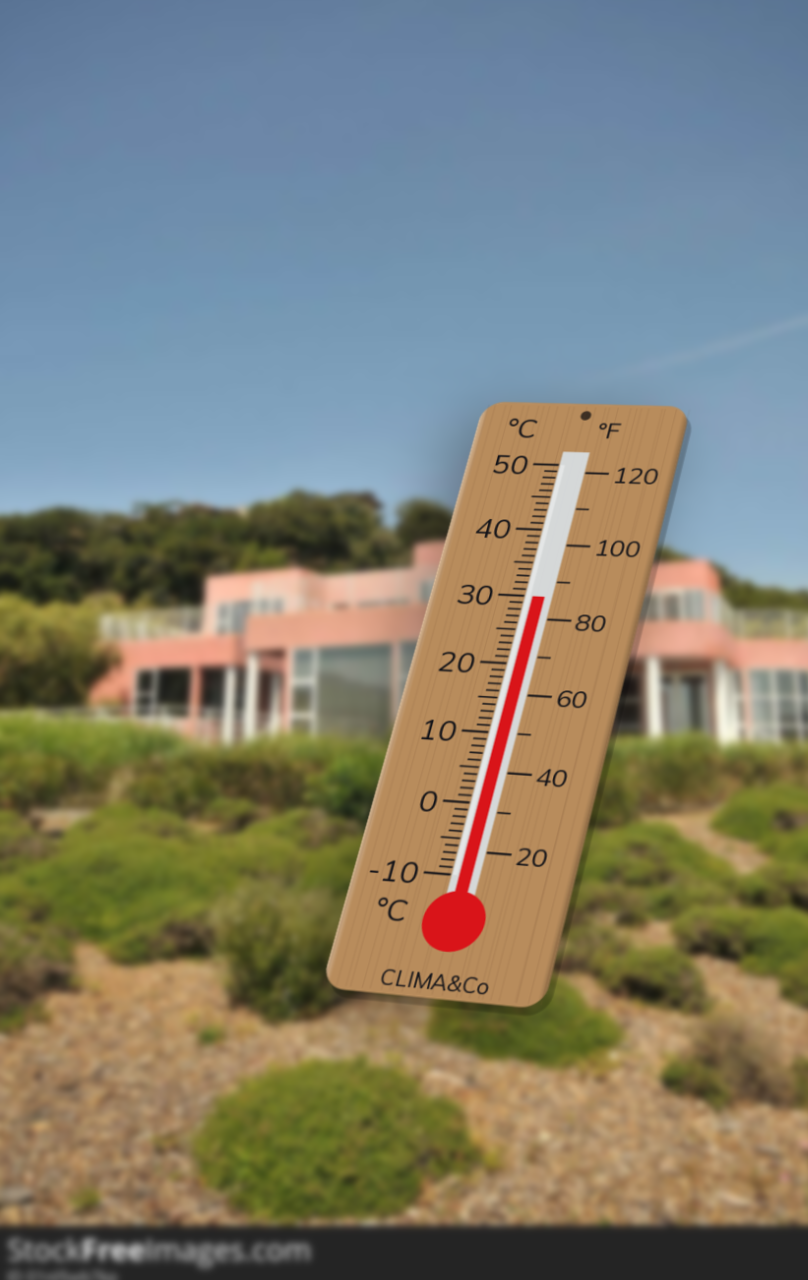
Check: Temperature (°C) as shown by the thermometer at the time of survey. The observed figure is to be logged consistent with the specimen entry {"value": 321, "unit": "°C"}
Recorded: {"value": 30, "unit": "°C"}
